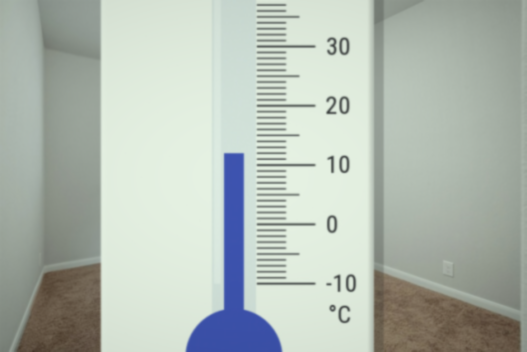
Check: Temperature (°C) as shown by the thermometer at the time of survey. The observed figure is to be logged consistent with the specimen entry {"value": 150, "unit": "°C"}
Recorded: {"value": 12, "unit": "°C"}
